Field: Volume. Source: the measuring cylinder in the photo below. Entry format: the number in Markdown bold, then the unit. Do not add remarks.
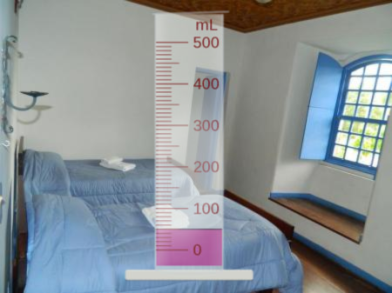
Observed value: **50** mL
